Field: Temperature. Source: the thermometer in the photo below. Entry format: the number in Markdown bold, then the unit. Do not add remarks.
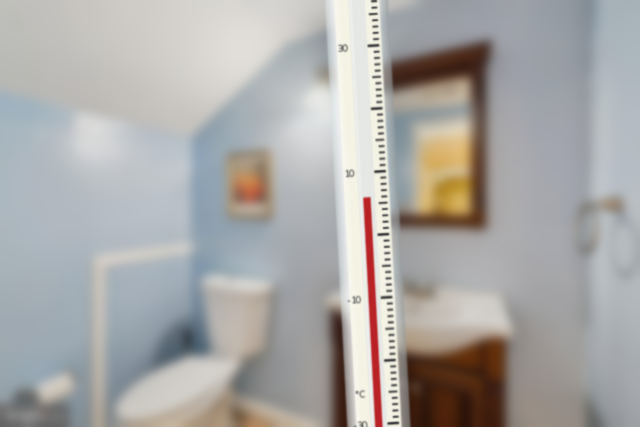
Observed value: **6** °C
